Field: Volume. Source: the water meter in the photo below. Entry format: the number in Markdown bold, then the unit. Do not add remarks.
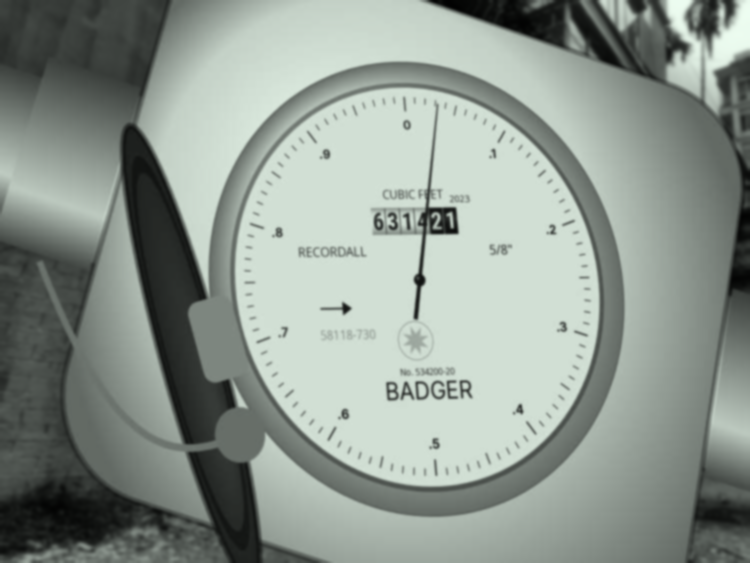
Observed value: **631421.03** ft³
